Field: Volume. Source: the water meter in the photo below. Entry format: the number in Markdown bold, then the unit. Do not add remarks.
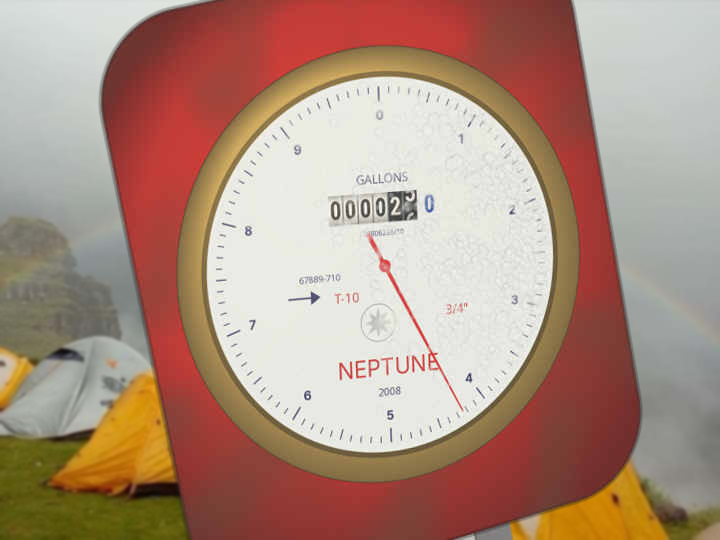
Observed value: **254.2** gal
